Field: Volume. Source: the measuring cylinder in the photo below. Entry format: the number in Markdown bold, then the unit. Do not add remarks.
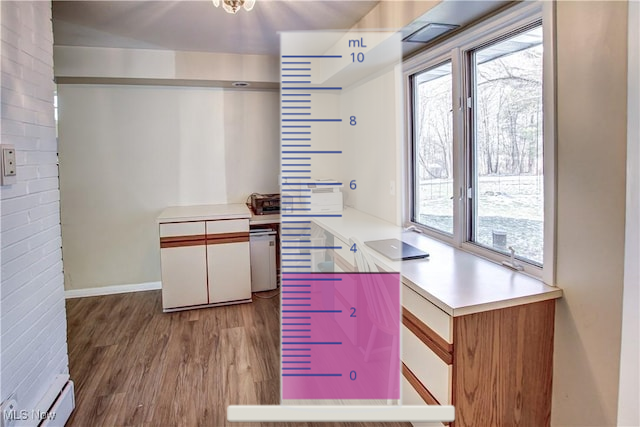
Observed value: **3.2** mL
